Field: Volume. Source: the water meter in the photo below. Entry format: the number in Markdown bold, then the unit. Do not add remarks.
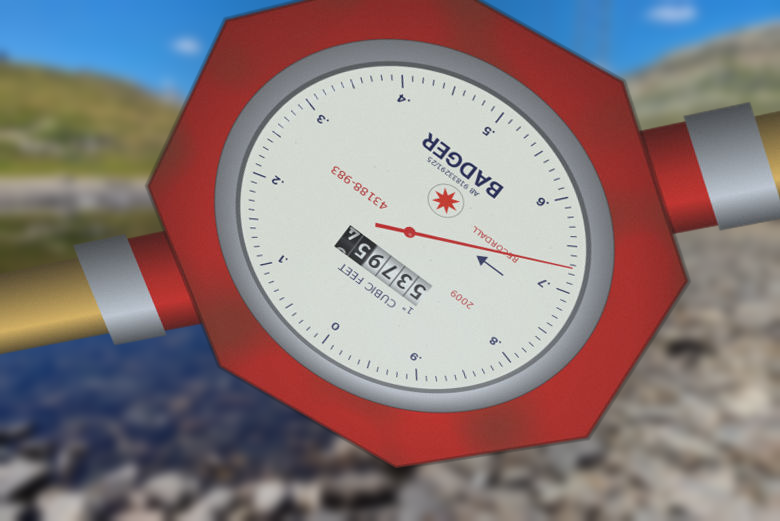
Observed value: **537953.67** ft³
